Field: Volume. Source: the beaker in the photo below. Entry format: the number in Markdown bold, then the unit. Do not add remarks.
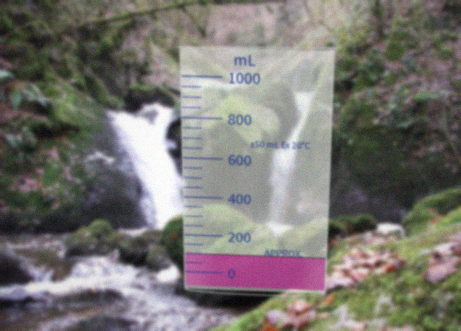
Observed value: **100** mL
